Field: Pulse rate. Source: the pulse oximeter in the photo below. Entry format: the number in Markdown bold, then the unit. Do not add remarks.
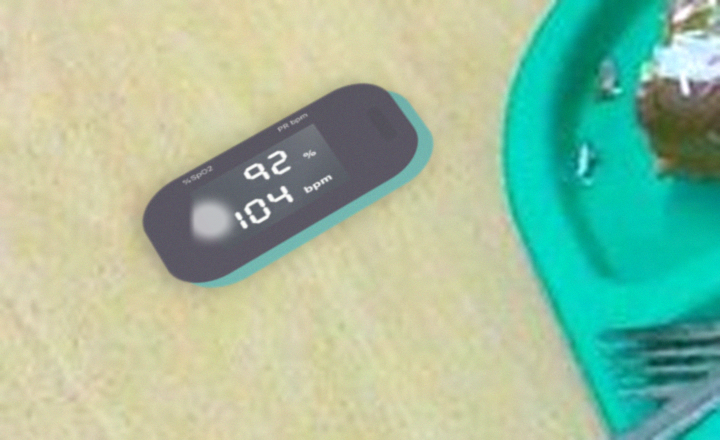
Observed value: **104** bpm
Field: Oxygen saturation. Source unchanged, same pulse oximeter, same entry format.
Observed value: **92** %
